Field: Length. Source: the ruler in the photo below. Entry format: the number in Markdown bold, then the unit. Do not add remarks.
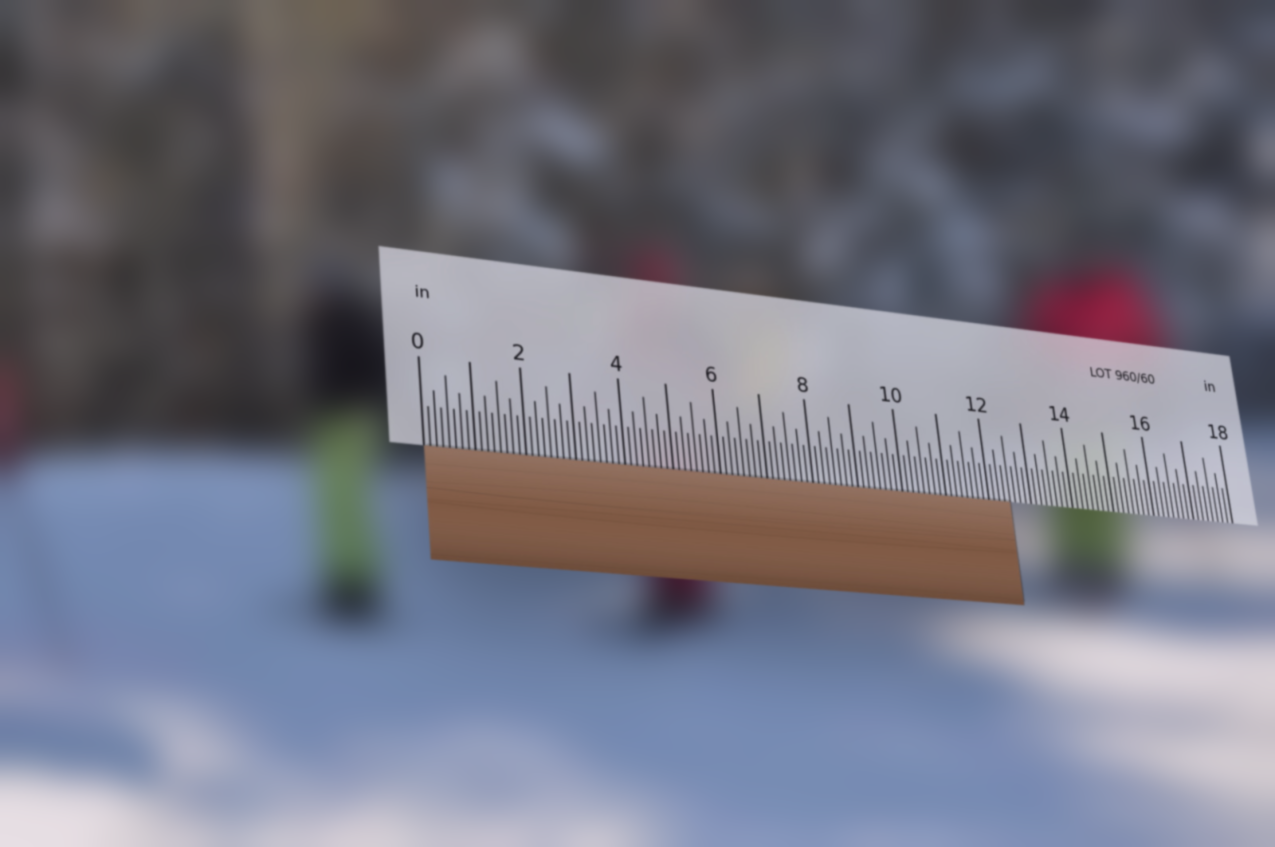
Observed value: **12.5** in
